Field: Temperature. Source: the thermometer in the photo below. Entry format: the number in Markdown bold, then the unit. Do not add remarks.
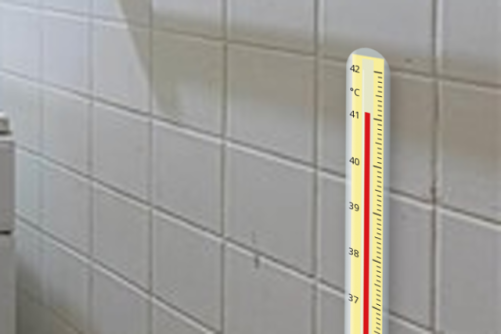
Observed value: **41.1** °C
